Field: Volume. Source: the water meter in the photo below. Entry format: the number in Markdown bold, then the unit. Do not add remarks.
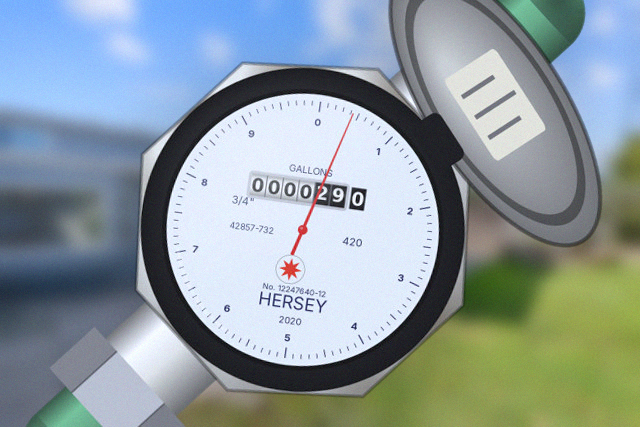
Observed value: **290.4** gal
